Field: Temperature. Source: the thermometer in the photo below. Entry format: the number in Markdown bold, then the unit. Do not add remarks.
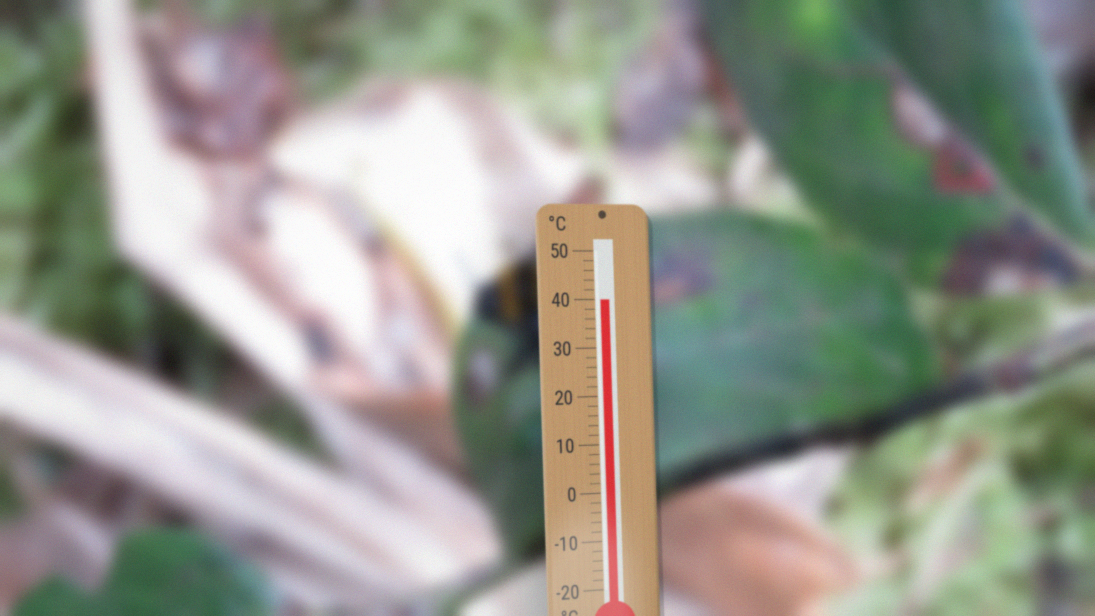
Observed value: **40** °C
